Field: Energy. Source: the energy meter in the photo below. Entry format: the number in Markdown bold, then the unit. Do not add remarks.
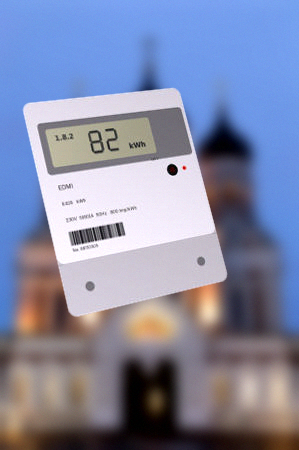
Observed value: **82** kWh
